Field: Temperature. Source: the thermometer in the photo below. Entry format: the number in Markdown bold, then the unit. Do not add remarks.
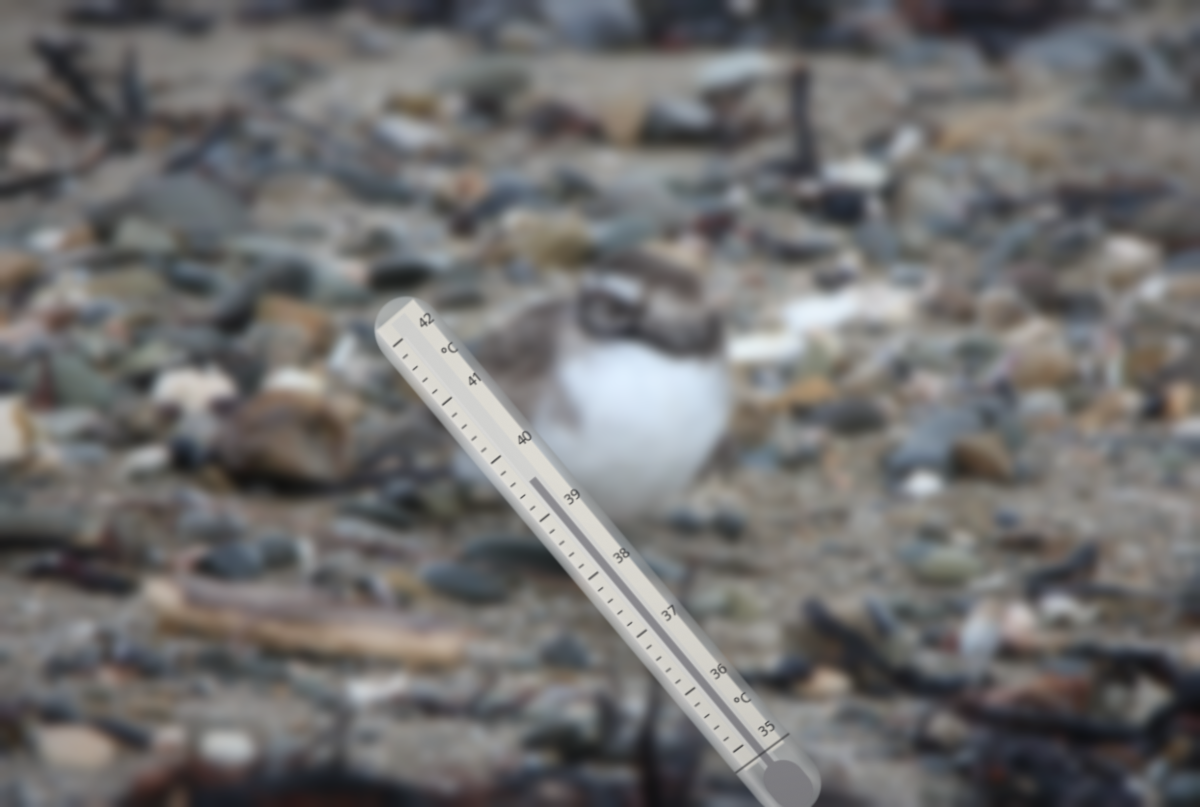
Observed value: **39.5** °C
